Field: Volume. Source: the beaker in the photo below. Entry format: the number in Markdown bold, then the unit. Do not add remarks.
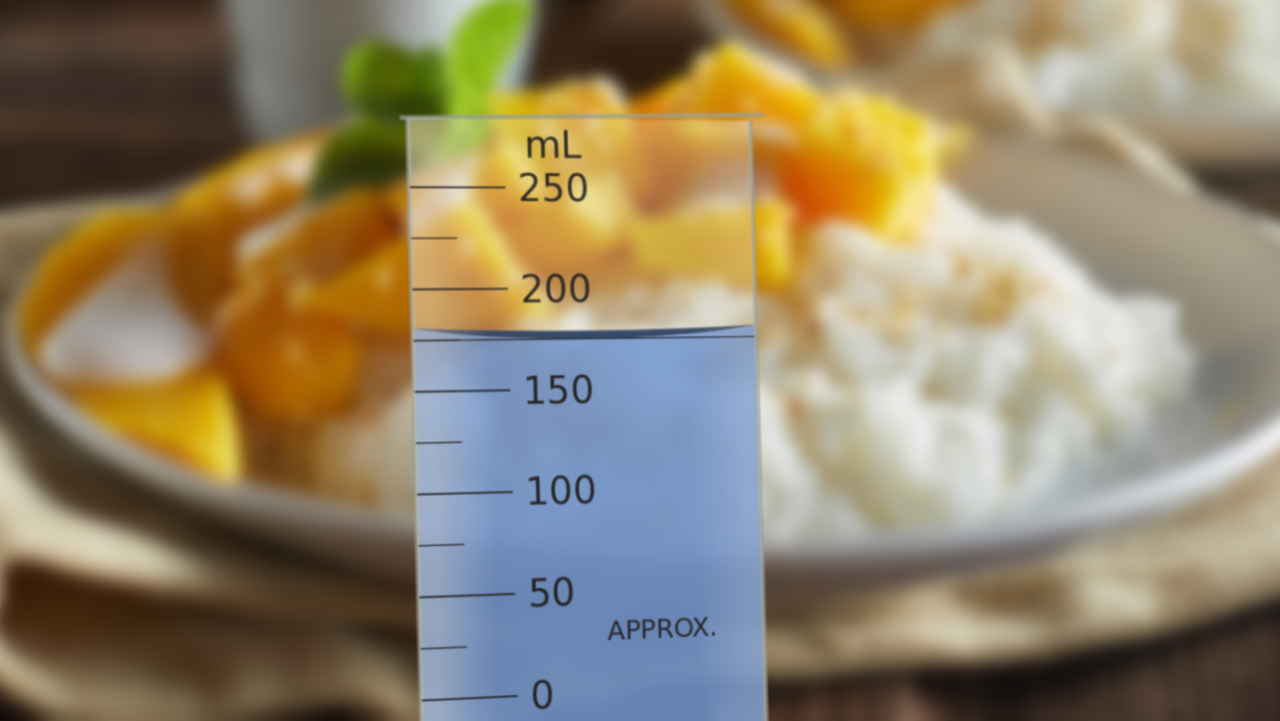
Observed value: **175** mL
